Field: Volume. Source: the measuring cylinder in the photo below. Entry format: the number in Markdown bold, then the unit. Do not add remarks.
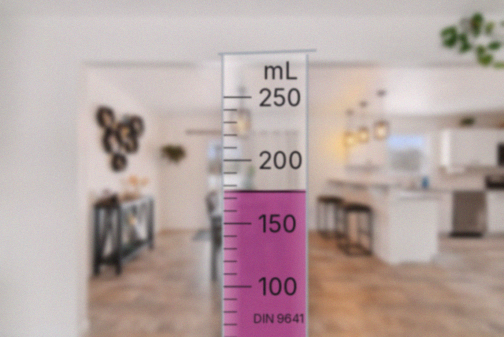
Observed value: **175** mL
